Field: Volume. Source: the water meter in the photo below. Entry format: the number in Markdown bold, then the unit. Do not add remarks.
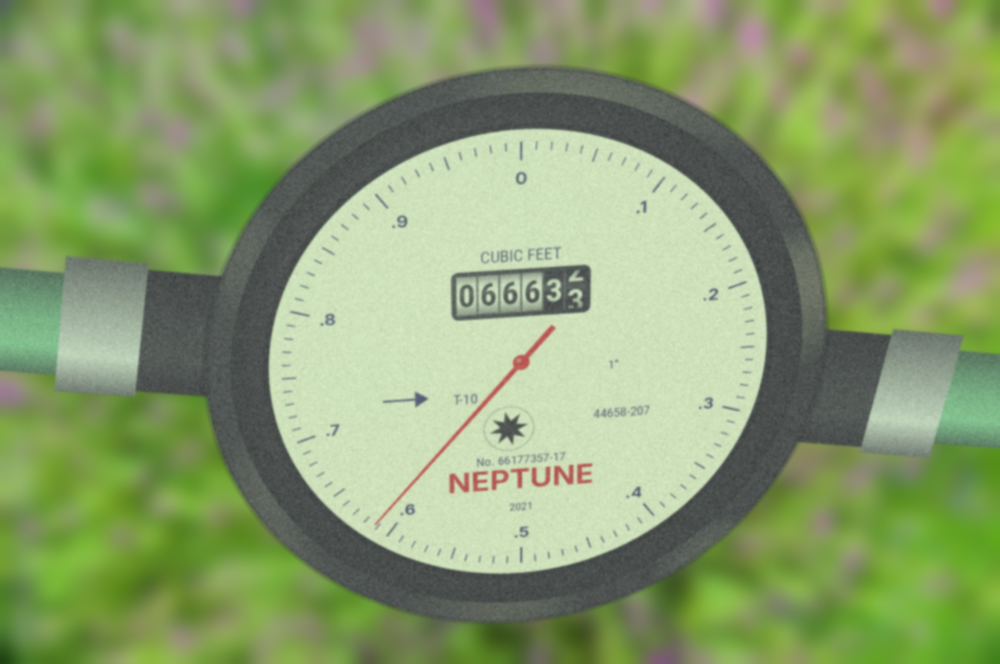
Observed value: **66632.61** ft³
